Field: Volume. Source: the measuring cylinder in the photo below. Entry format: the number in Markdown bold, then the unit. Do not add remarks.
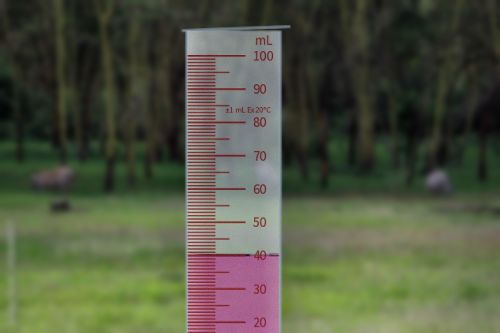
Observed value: **40** mL
